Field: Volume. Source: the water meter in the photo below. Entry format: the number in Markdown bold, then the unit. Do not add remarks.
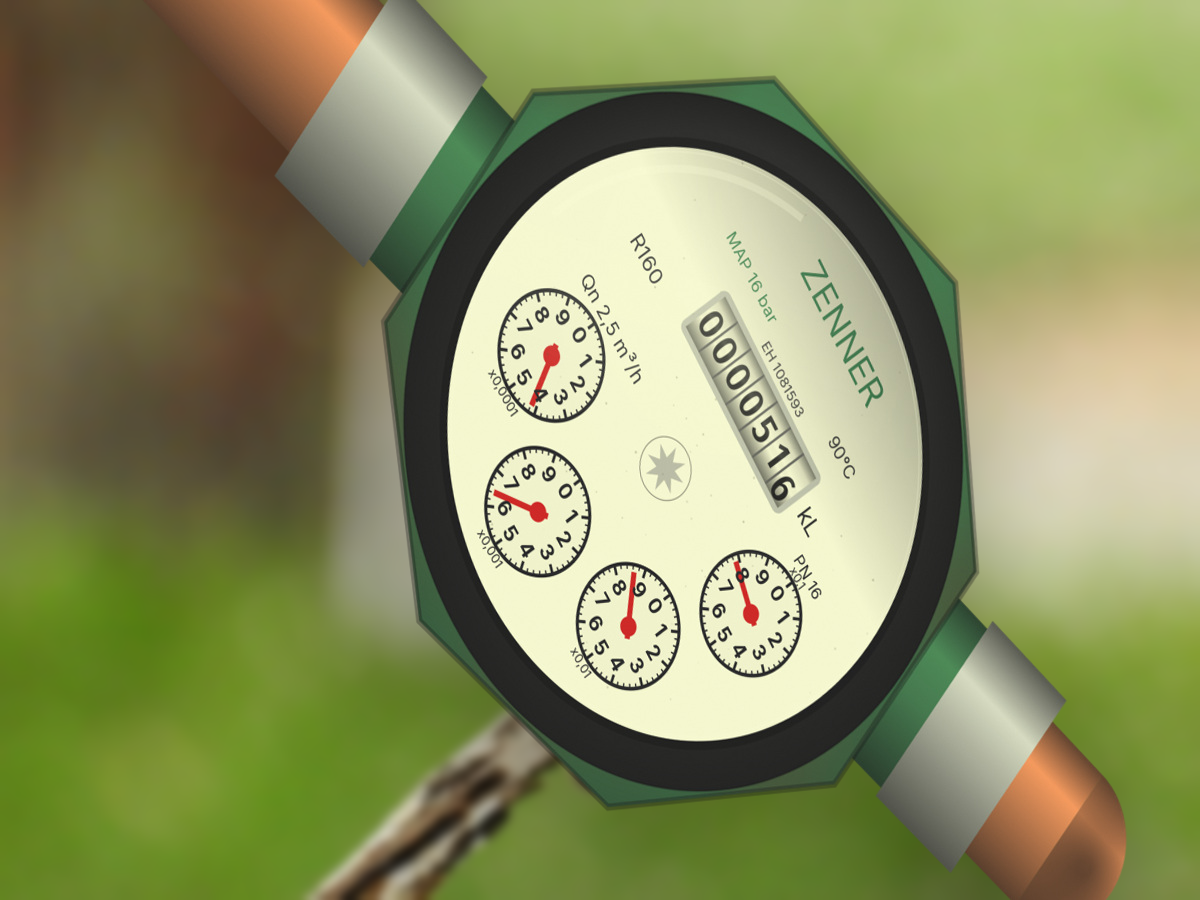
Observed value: **515.7864** kL
